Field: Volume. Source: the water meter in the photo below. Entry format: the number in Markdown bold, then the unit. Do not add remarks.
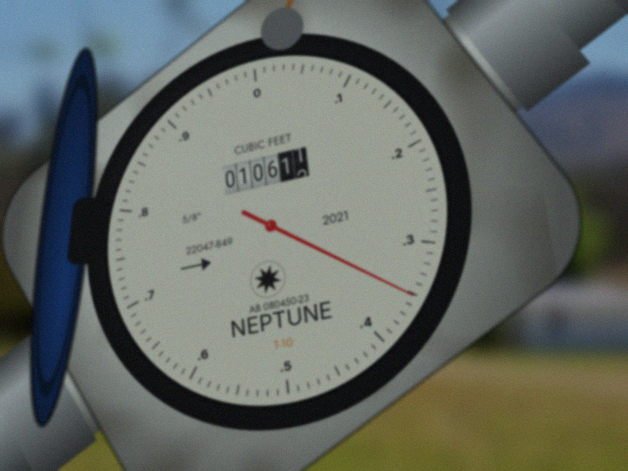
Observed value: **10611.35** ft³
